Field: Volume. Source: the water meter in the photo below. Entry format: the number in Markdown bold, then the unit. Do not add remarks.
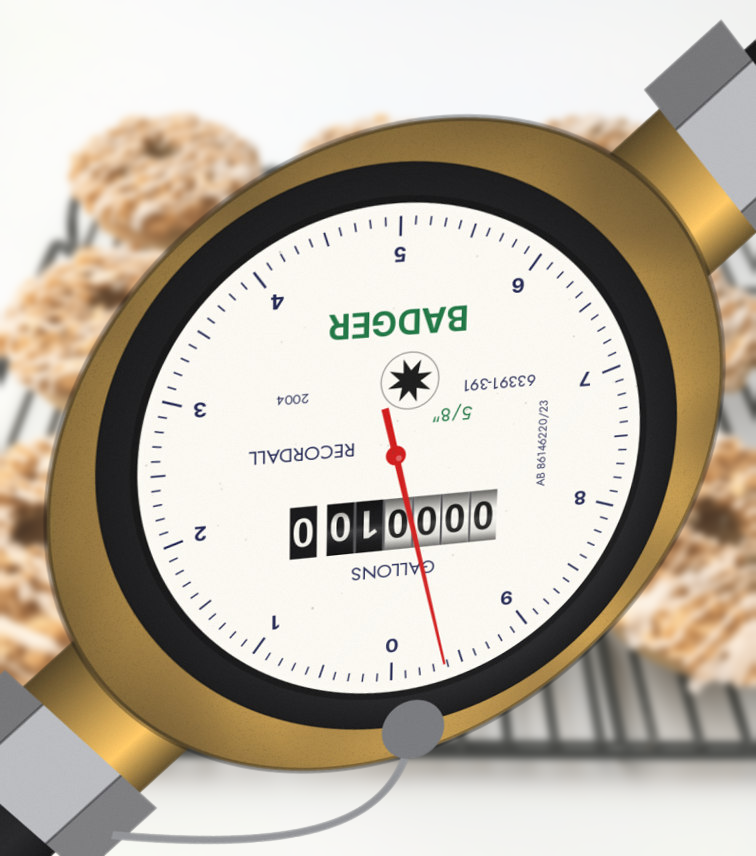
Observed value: **99.6** gal
